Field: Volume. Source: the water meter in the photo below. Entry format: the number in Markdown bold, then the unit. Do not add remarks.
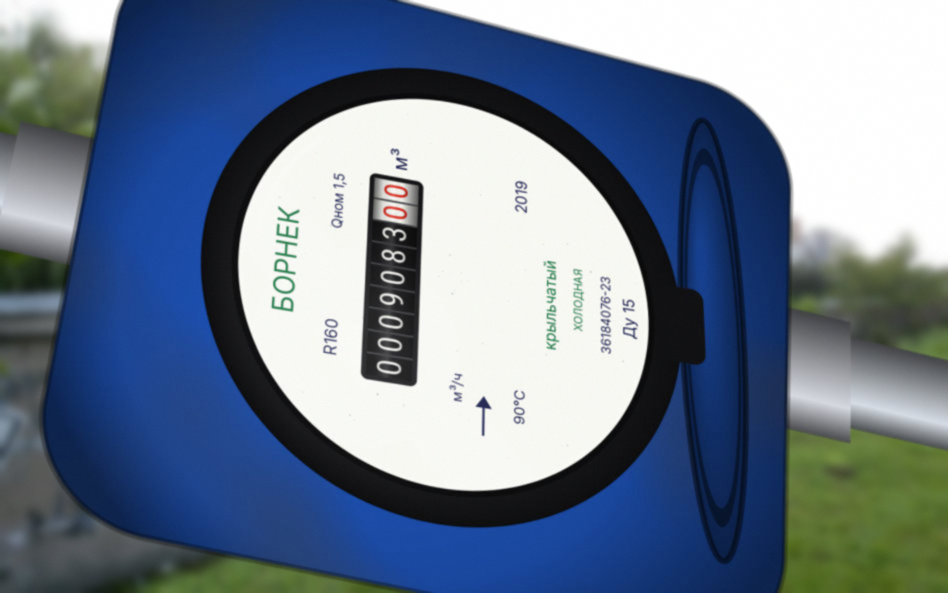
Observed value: **9083.00** m³
